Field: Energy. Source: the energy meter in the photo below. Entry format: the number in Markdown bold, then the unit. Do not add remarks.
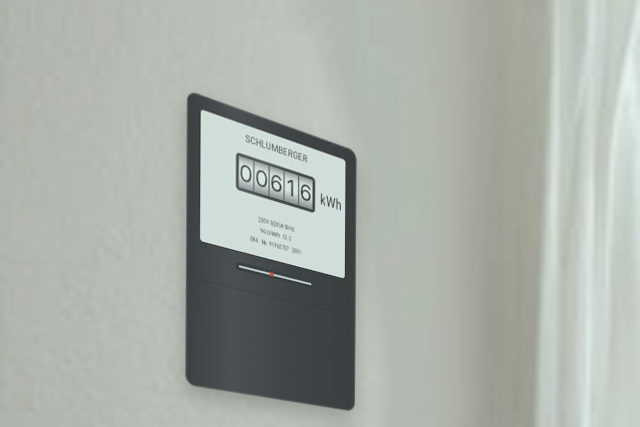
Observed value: **616** kWh
